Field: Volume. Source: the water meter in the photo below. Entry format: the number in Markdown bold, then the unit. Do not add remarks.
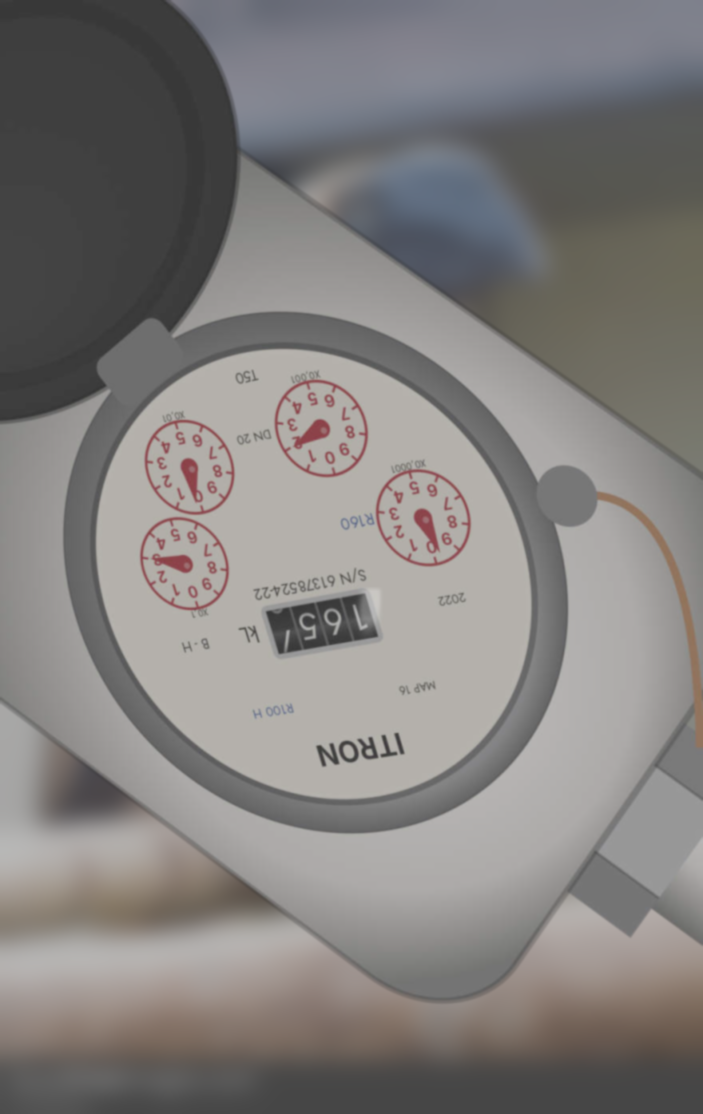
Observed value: **1657.3019** kL
